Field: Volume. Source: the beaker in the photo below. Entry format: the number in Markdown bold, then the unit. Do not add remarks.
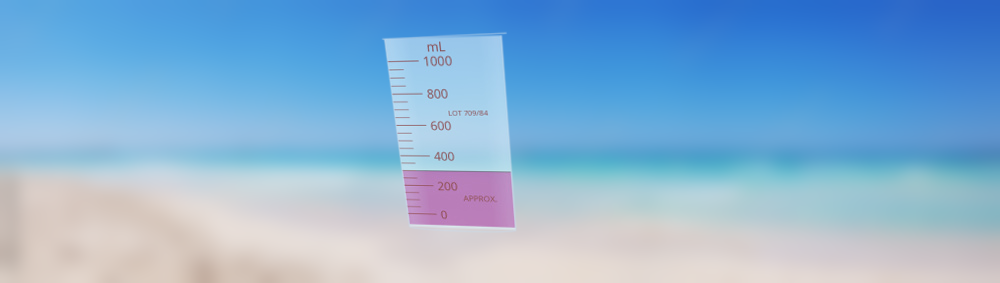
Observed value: **300** mL
